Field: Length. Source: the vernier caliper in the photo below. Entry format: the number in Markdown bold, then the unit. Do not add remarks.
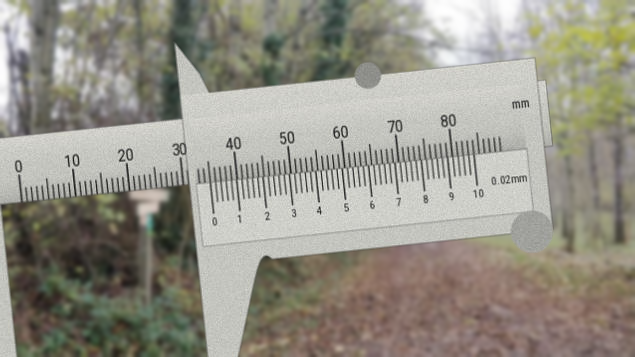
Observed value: **35.0** mm
